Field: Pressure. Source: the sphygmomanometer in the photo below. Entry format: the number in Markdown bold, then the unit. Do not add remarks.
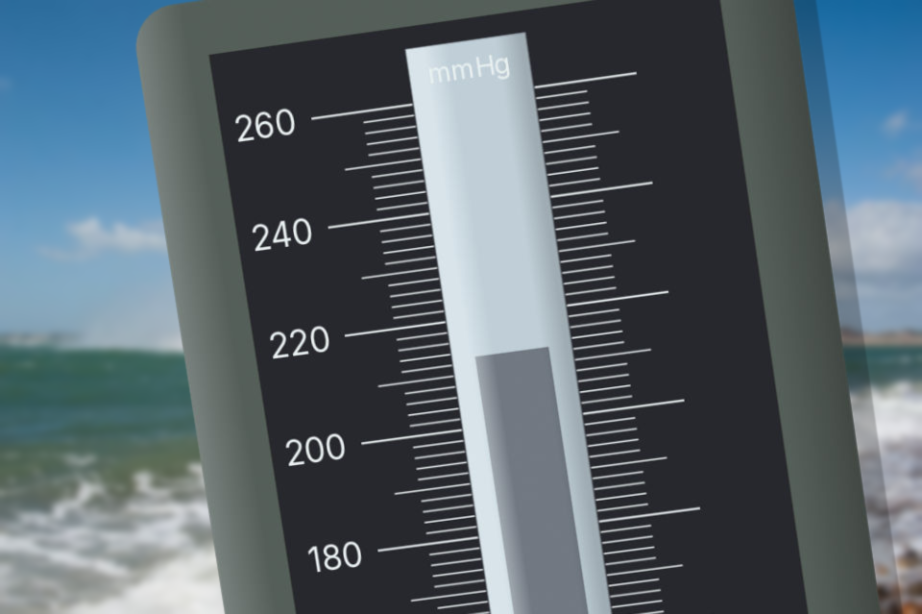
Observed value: **213** mmHg
